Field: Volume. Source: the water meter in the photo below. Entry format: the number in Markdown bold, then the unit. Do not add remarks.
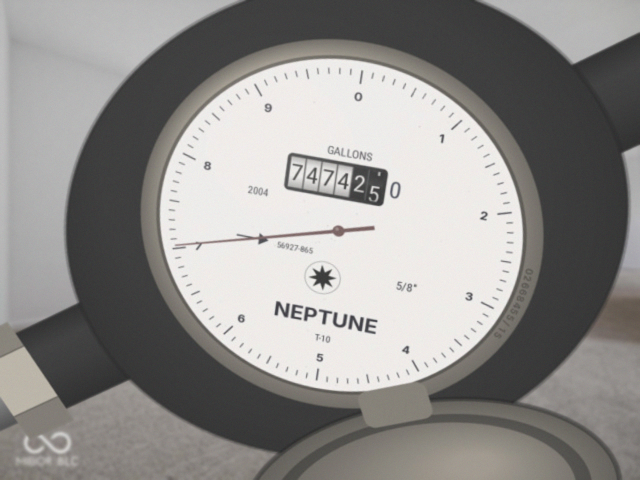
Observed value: **7474247.0** gal
